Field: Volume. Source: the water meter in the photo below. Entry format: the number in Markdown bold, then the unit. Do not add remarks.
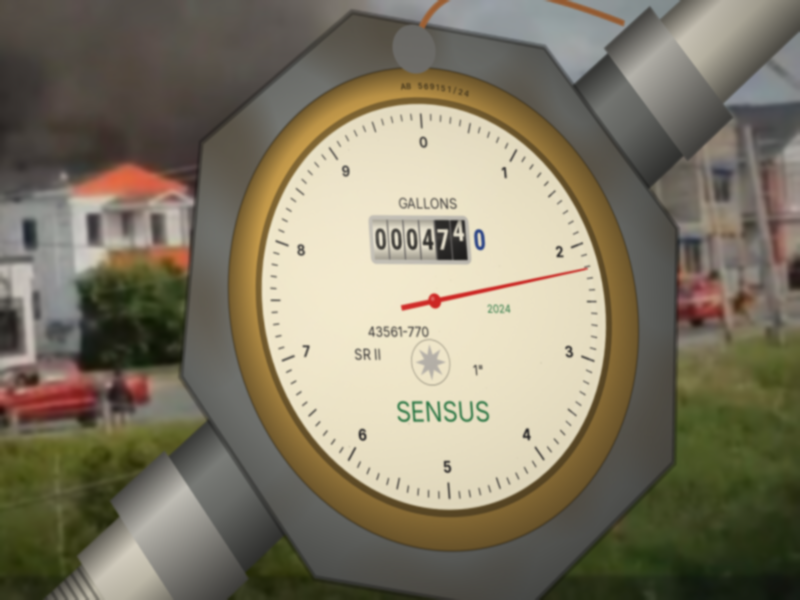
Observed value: **4742.2** gal
